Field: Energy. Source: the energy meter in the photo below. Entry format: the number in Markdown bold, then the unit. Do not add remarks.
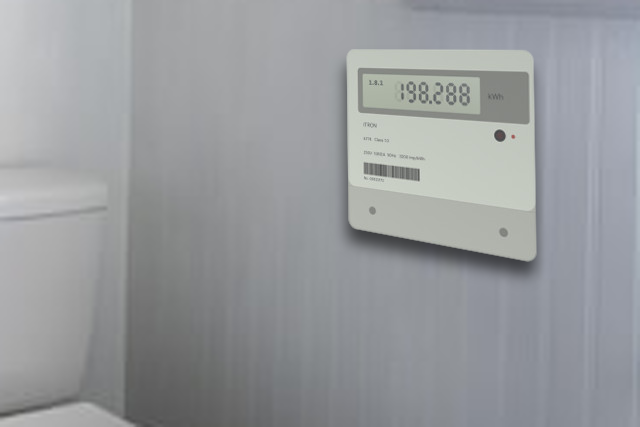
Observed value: **198.288** kWh
